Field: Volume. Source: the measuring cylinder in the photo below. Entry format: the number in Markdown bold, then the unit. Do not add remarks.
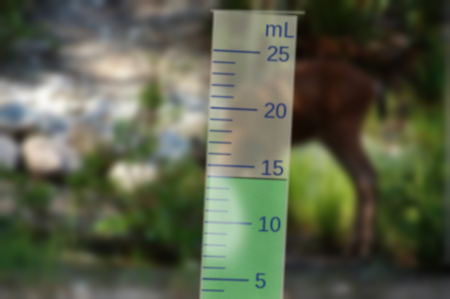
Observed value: **14** mL
